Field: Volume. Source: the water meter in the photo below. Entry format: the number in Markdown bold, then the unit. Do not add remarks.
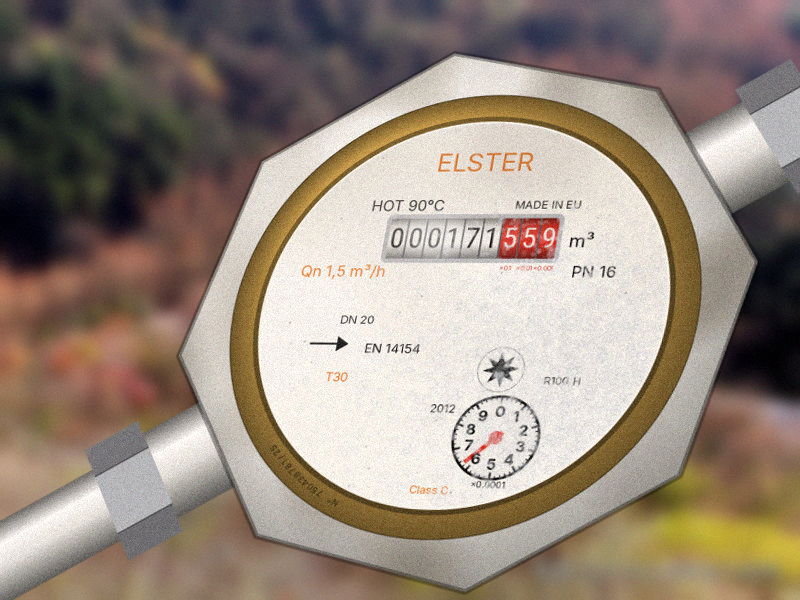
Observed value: **171.5596** m³
